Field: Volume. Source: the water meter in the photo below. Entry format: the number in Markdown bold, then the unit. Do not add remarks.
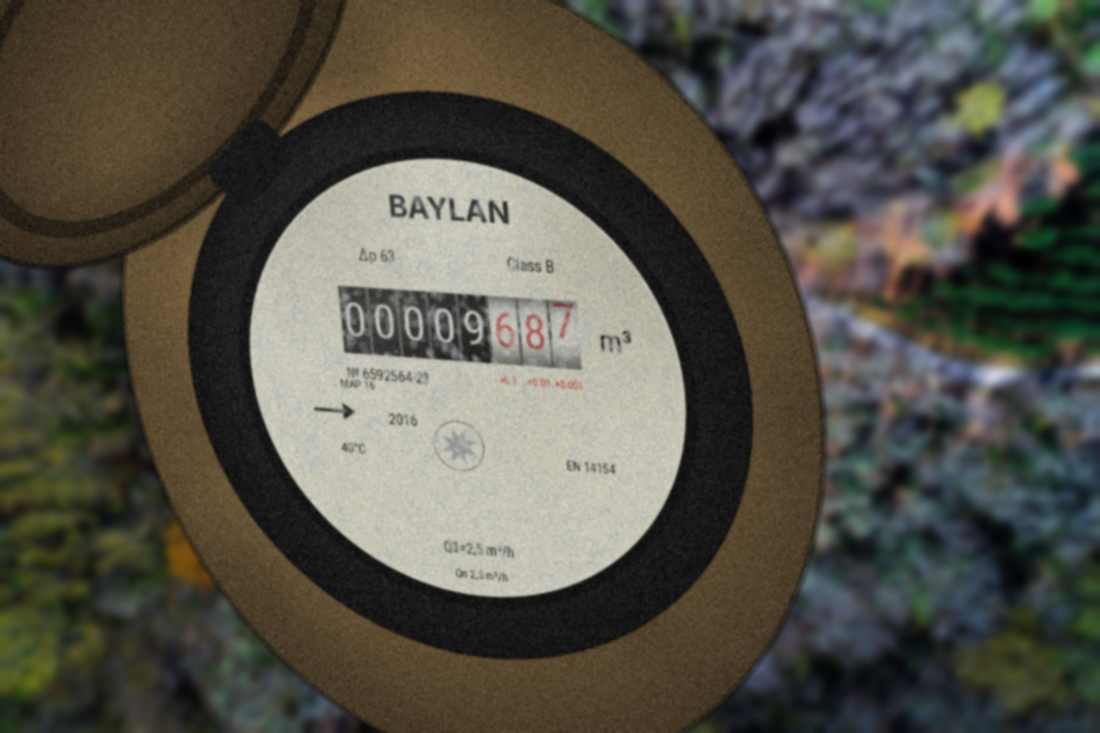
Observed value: **9.687** m³
